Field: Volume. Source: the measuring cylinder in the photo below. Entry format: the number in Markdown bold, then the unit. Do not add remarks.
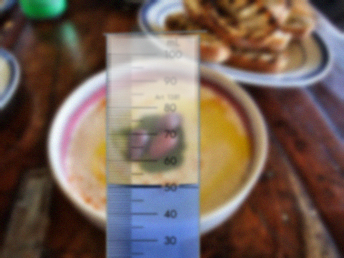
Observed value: **50** mL
